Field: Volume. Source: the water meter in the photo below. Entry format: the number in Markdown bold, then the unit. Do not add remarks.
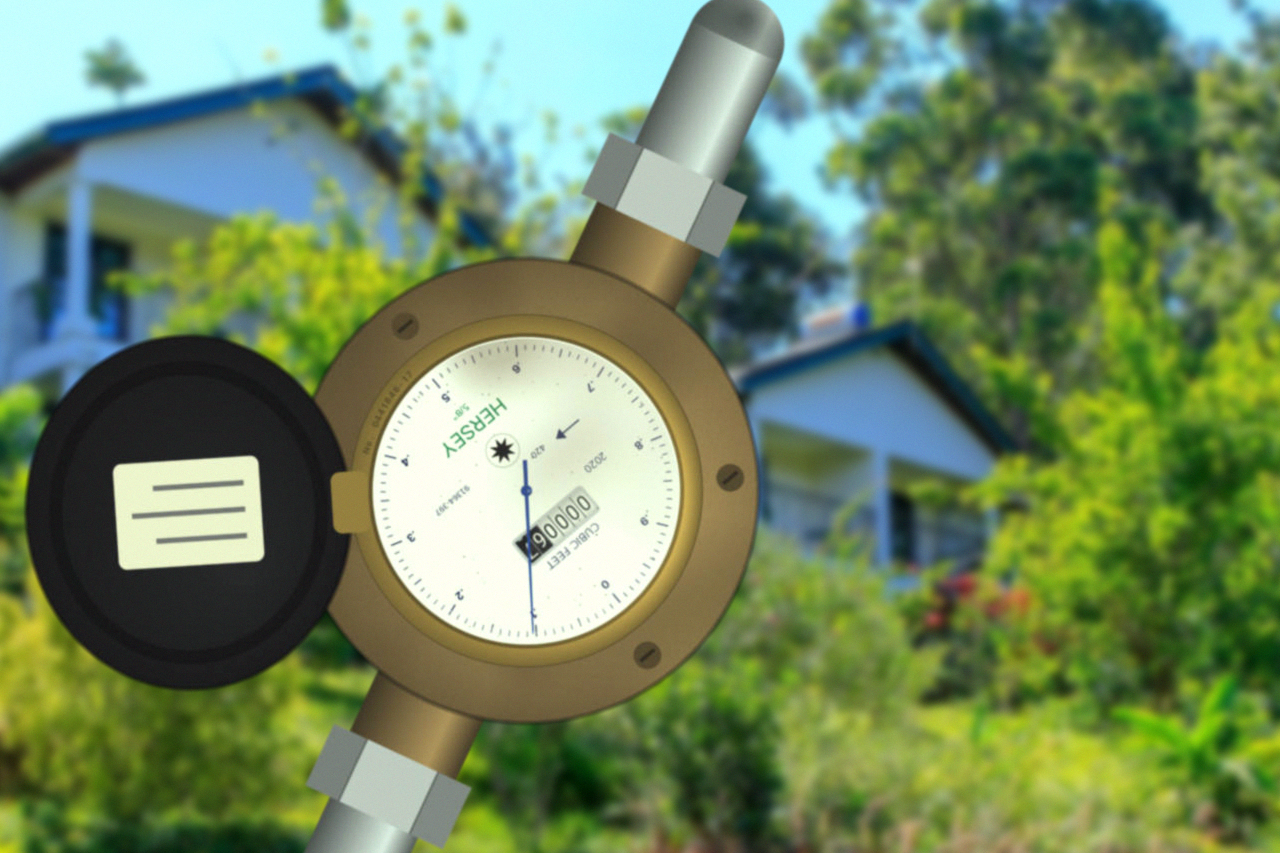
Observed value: **67.10** ft³
